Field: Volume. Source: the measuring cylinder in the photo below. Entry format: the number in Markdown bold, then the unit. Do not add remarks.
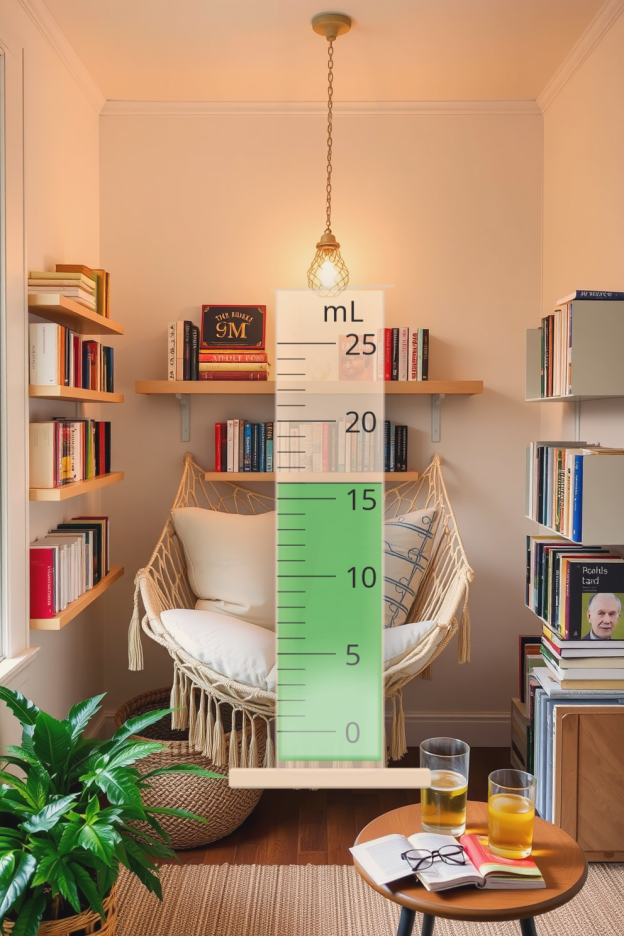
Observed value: **16** mL
